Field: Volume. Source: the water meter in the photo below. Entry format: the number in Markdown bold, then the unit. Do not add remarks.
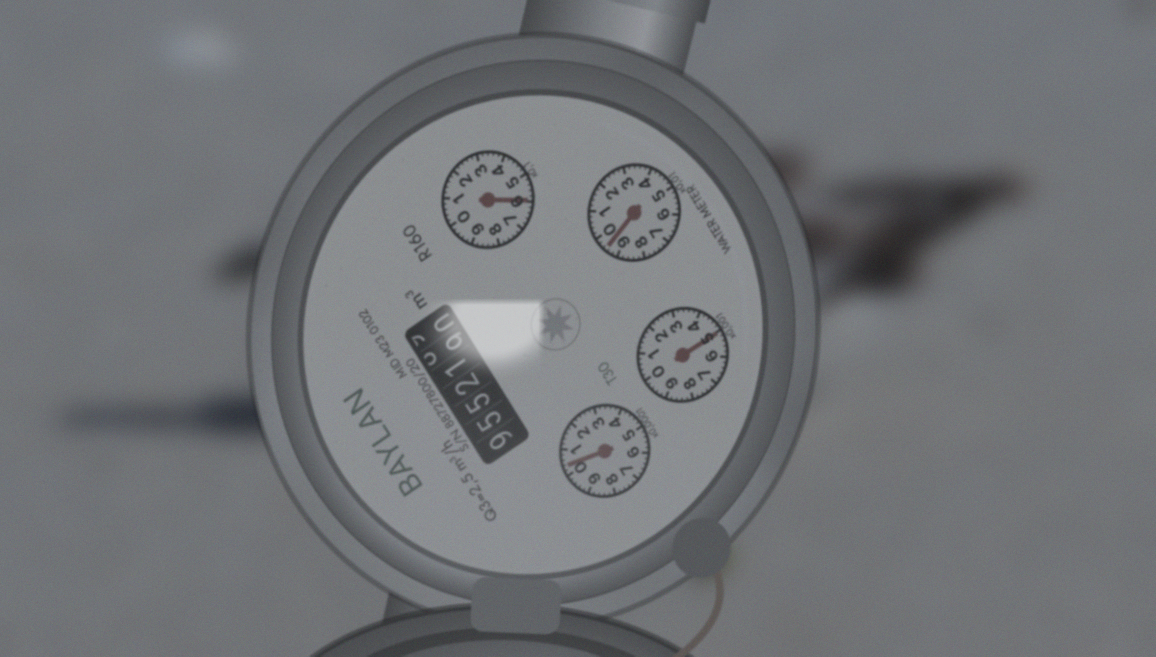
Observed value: **9552189.5950** m³
